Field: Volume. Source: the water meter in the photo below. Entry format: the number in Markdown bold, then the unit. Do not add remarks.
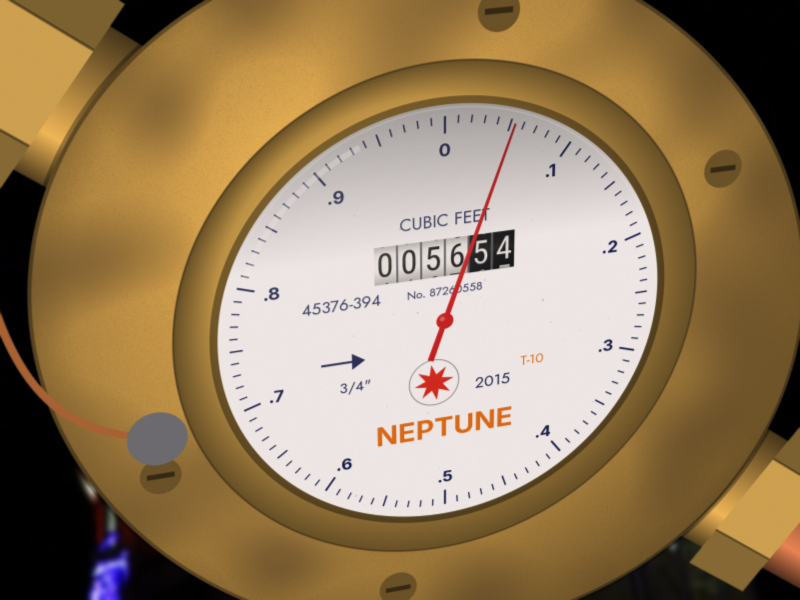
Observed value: **5654.05** ft³
